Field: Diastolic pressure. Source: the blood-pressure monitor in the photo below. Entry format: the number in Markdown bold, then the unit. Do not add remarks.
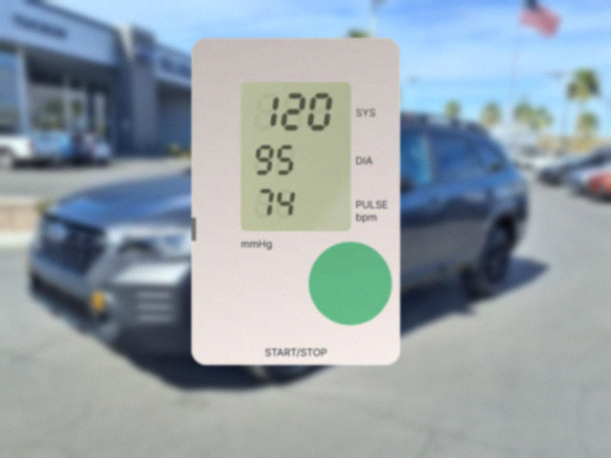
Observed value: **95** mmHg
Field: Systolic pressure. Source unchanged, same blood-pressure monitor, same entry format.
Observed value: **120** mmHg
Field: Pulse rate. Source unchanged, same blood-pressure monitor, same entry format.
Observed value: **74** bpm
